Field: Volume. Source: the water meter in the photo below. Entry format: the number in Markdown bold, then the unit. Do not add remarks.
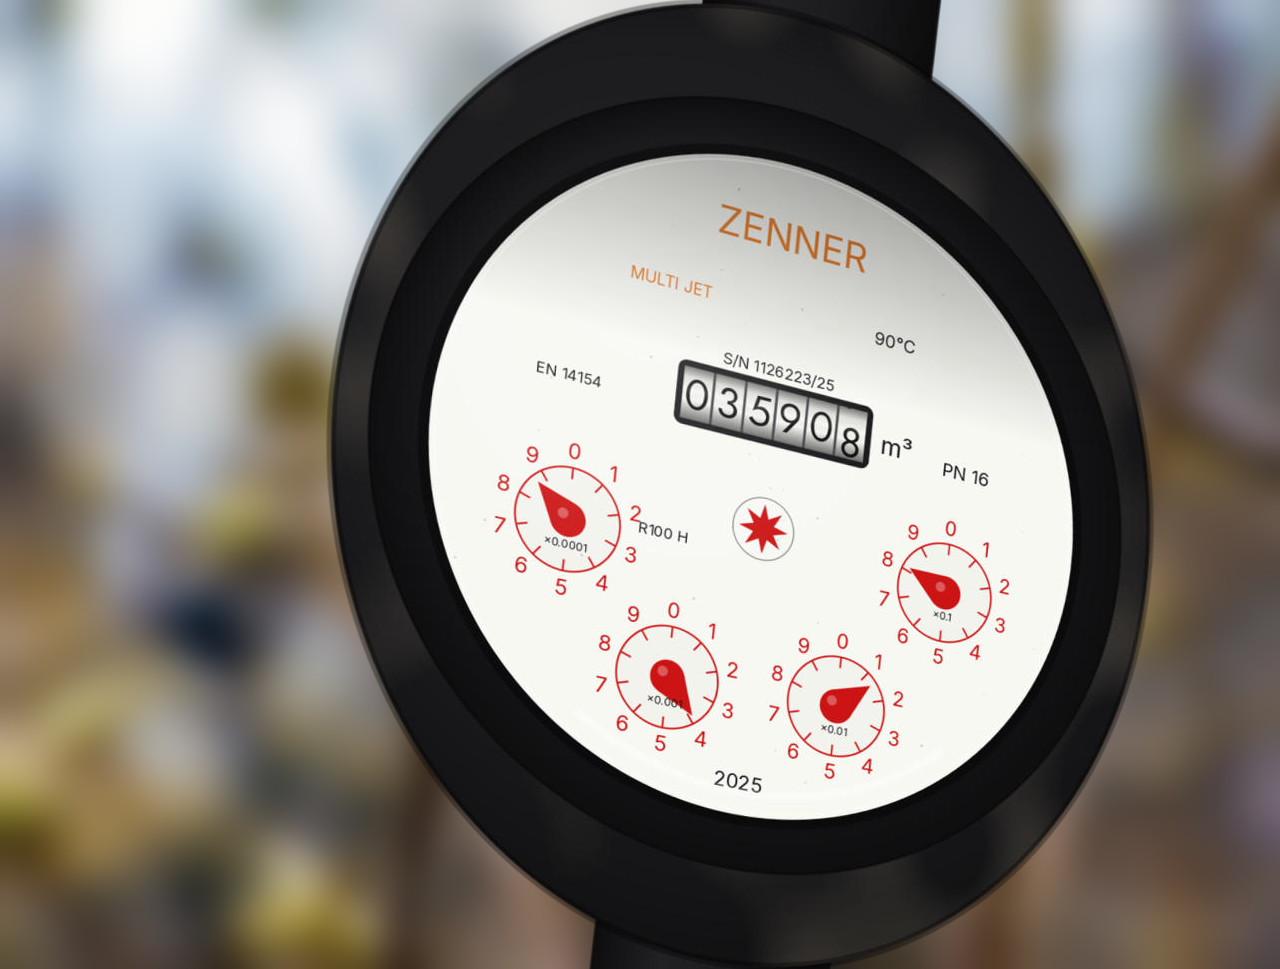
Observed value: **35907.8138** m³
